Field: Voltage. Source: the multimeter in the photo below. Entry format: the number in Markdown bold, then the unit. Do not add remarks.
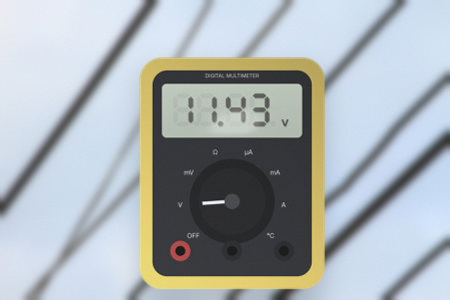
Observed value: **11.43** V
